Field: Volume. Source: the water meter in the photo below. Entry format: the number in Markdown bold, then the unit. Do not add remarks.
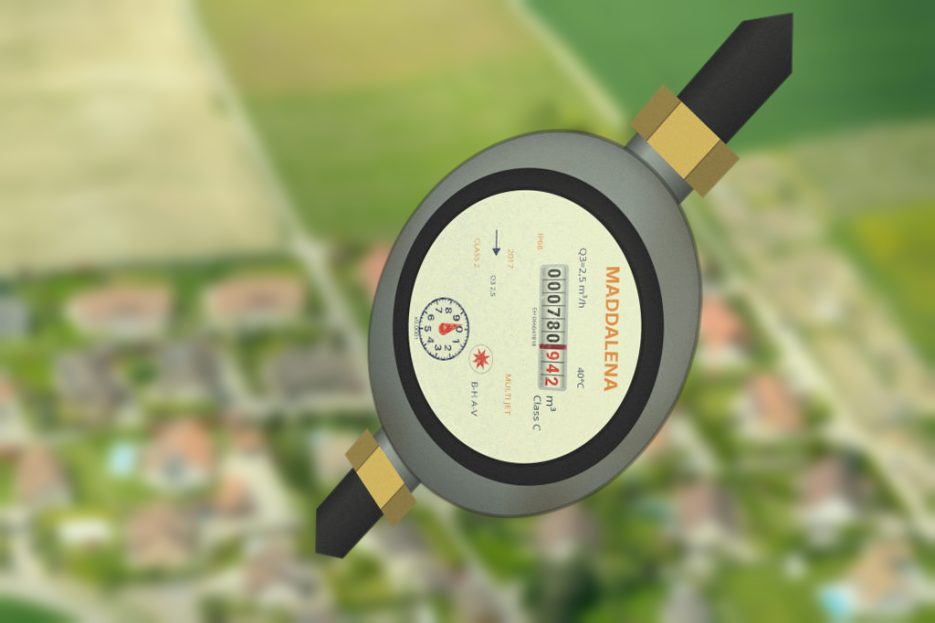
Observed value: **780.9419** m³
